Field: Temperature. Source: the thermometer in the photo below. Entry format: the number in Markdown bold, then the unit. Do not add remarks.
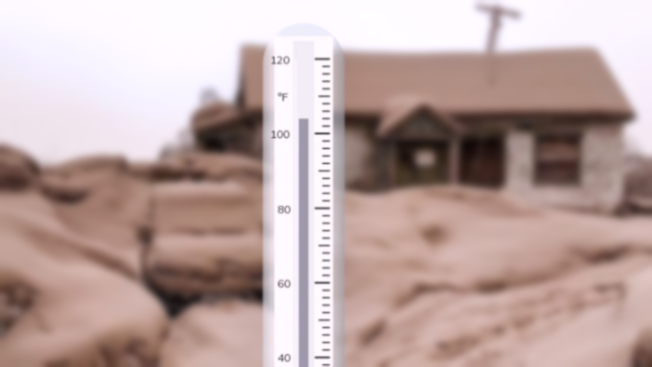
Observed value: **104** °F
